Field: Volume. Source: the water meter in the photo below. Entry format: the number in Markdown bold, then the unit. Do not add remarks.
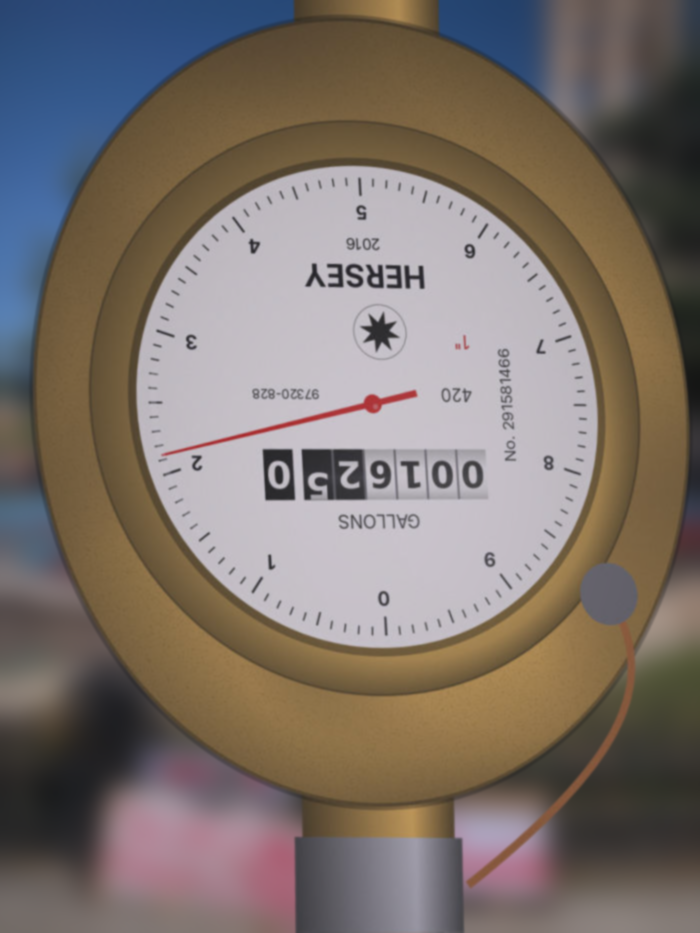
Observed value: **16252.1** gal
